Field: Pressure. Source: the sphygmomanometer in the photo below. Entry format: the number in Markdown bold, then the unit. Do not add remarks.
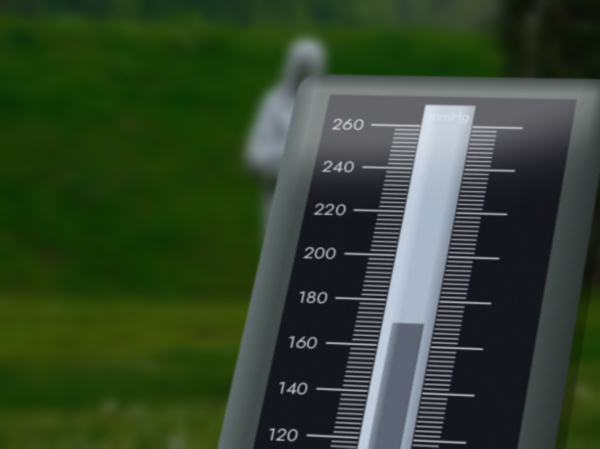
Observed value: **170** mmHg
